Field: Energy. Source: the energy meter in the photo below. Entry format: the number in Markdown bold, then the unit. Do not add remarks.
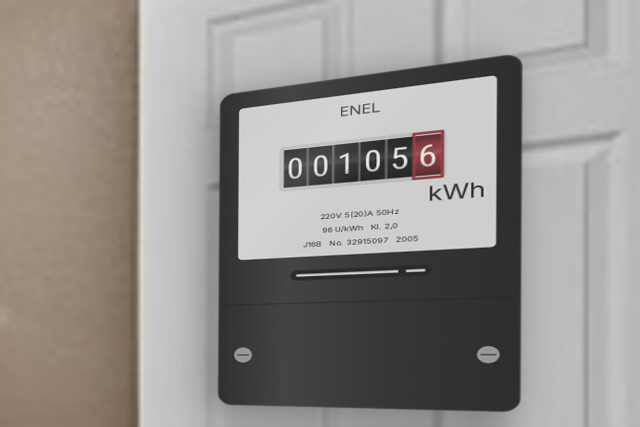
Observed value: **105.6** kWh
